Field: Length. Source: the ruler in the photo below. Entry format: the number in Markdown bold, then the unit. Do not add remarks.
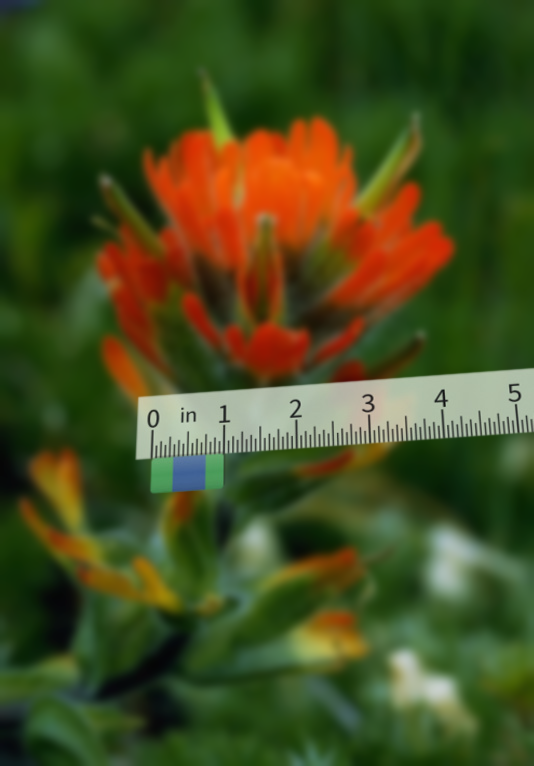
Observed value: **1** in
